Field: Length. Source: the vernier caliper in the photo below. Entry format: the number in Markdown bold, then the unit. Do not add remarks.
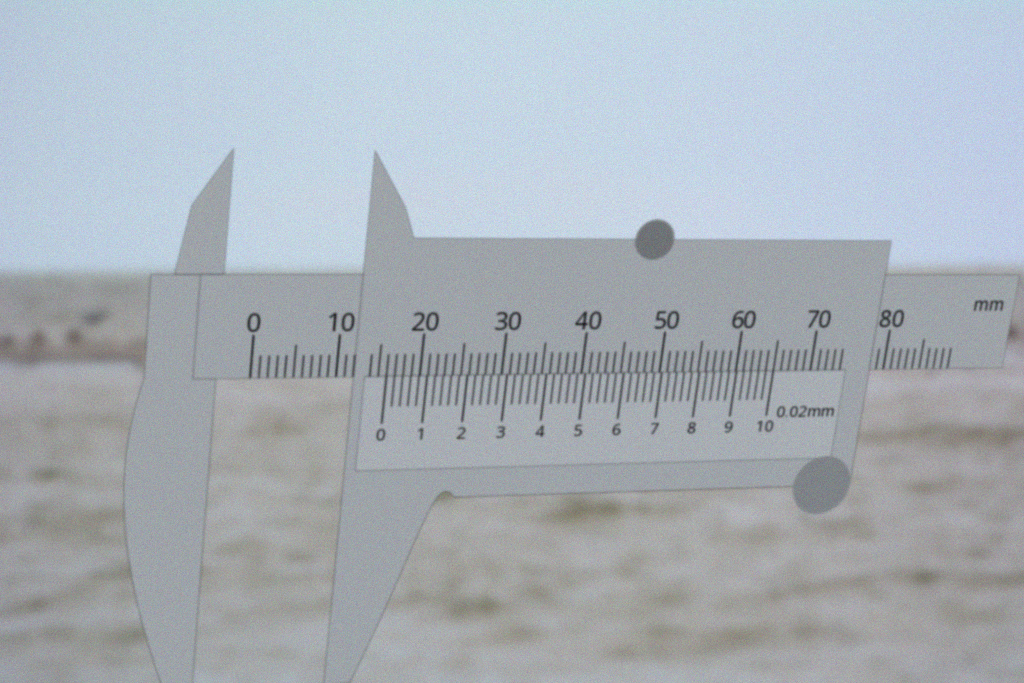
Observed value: **16.0** mm
